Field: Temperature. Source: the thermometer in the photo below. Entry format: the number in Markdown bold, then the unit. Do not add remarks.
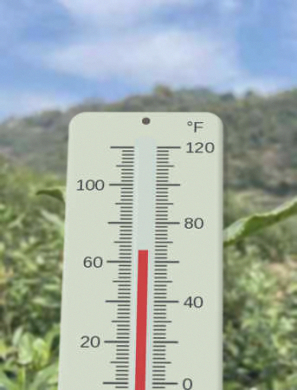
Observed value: **66** °F
